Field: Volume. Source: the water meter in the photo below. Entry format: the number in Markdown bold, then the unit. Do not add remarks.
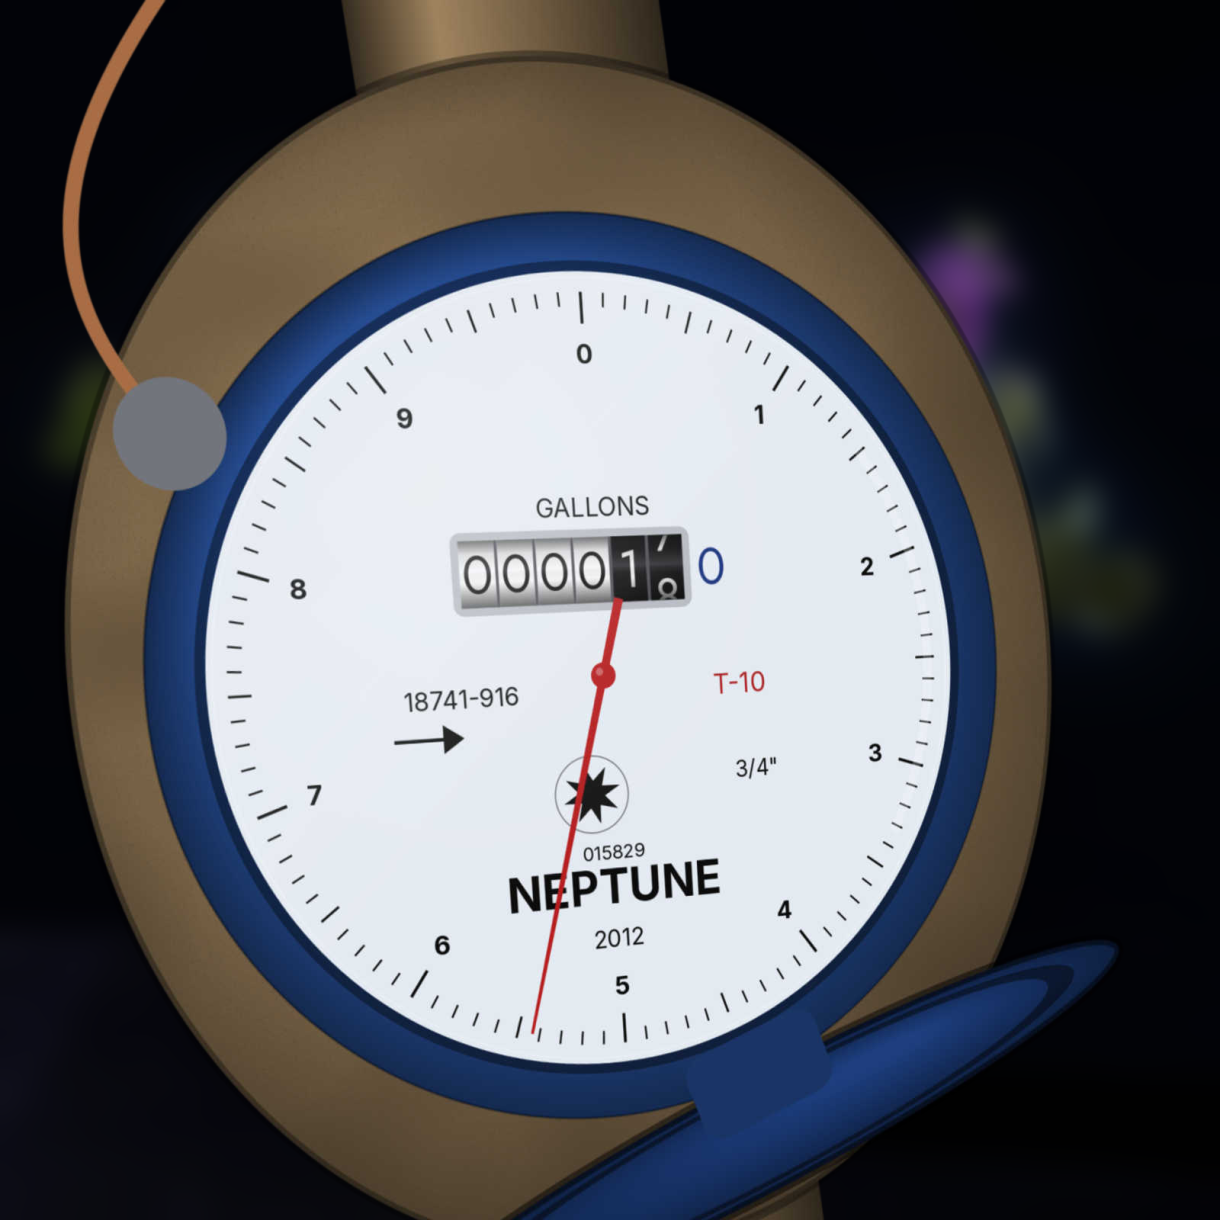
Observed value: **175.4** gal
